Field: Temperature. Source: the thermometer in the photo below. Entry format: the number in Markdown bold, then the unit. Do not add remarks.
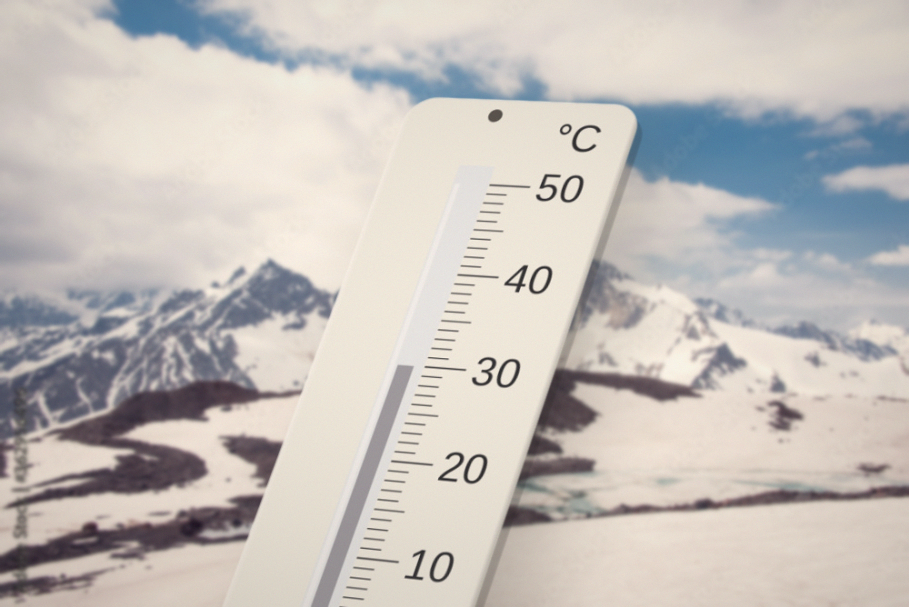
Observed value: **30** °C
